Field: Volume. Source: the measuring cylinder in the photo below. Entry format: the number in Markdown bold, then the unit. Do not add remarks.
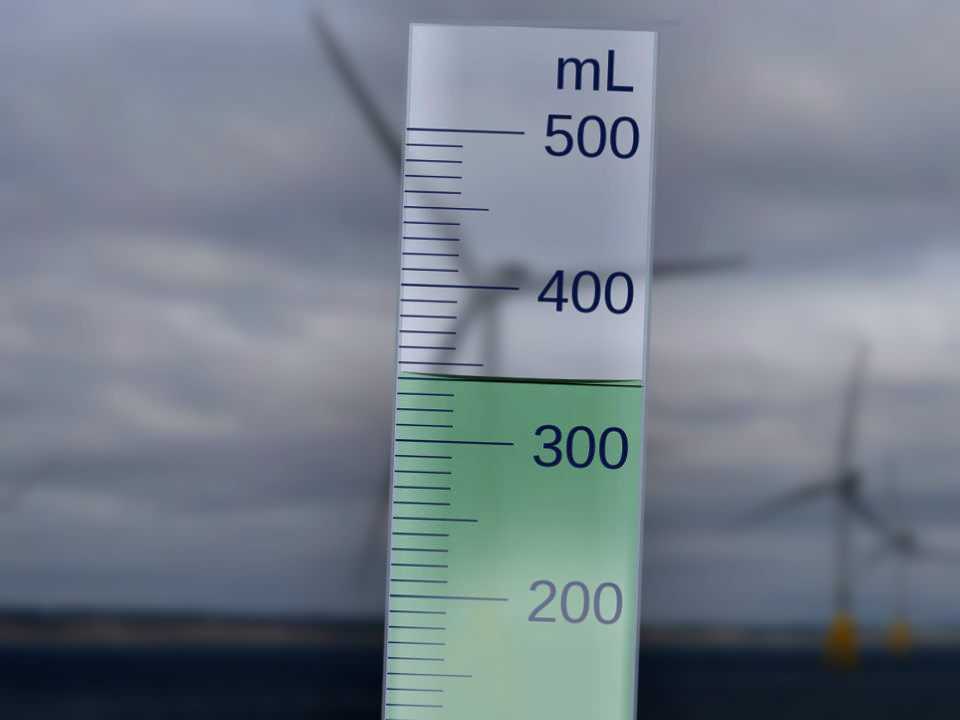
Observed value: **340** mL
